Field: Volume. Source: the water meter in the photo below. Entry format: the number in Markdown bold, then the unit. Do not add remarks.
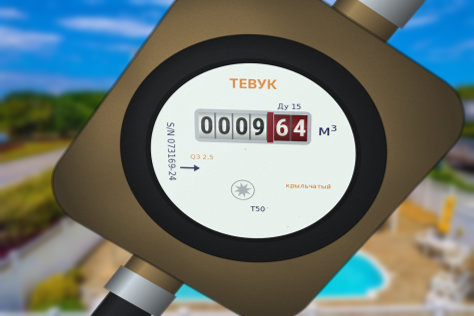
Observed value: **9.64** m³
